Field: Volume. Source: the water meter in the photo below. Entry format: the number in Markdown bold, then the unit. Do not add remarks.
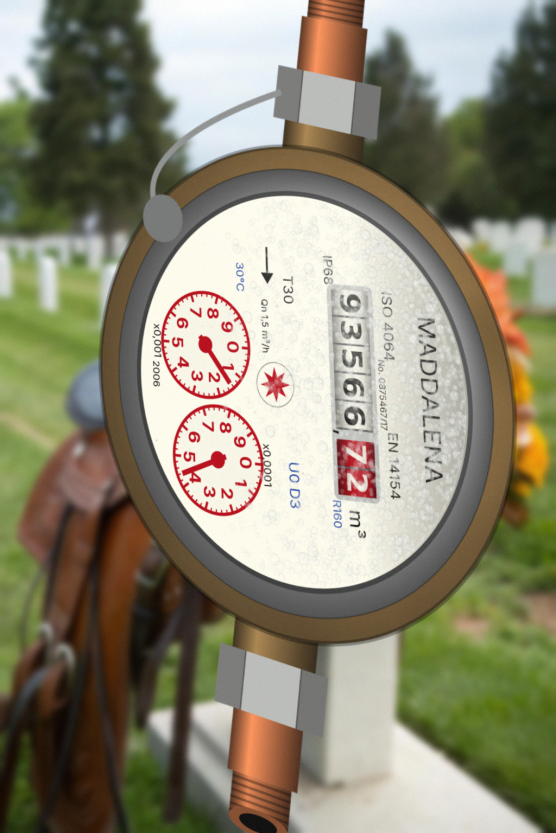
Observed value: **93566.7214** m³
